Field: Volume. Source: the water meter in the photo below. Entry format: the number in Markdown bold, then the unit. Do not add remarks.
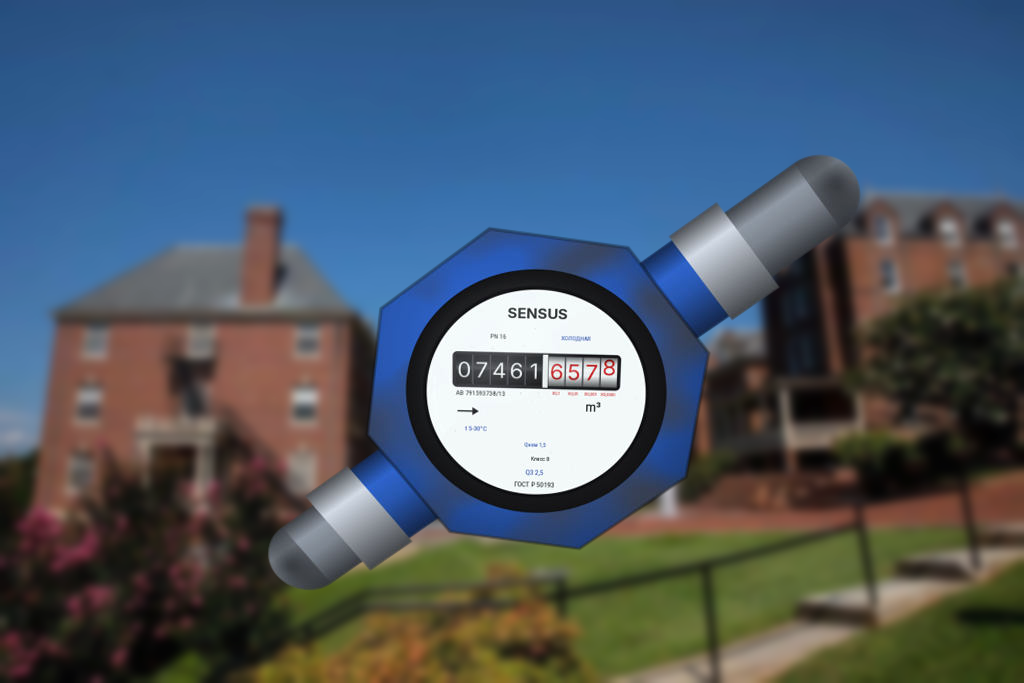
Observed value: **7461.6578** m³
